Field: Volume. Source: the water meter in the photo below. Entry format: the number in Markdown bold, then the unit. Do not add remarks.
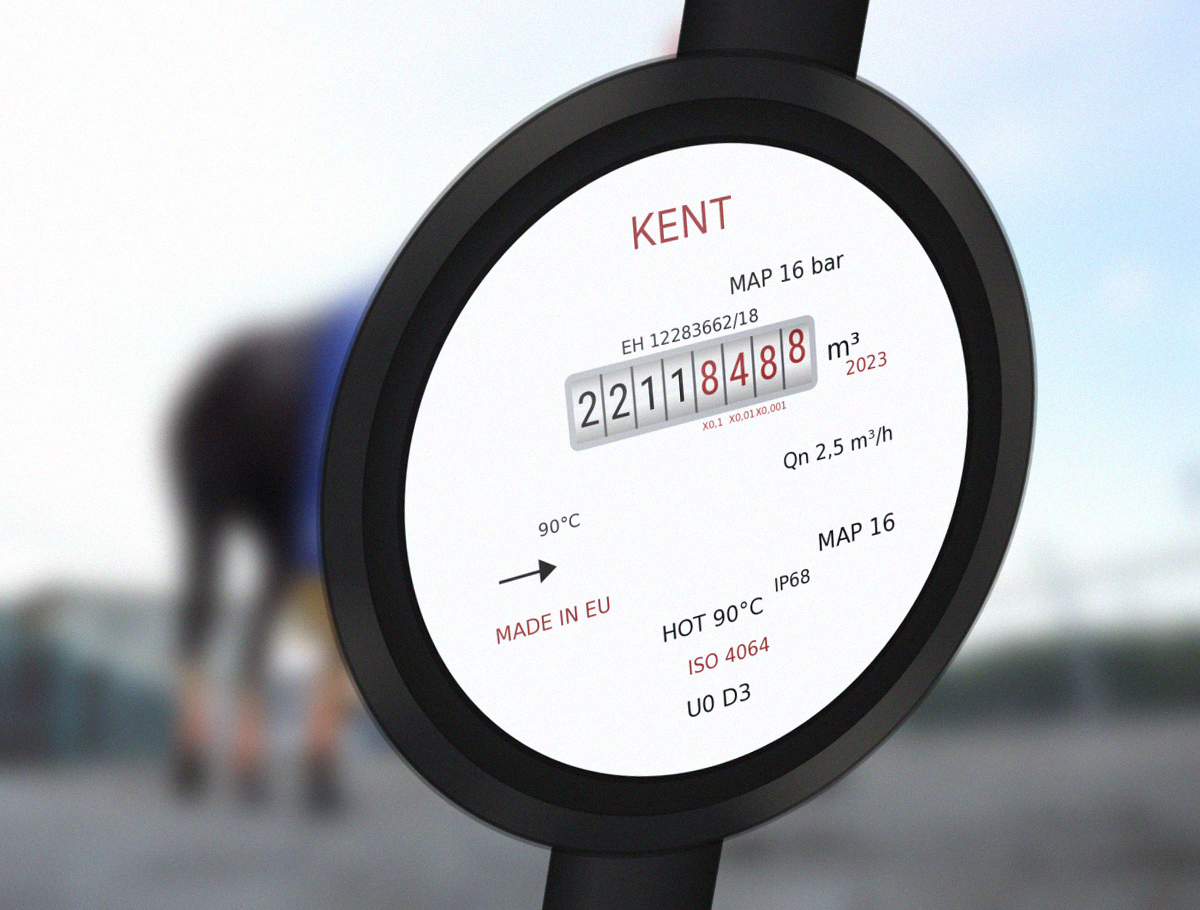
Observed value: **2211.8488** m³
